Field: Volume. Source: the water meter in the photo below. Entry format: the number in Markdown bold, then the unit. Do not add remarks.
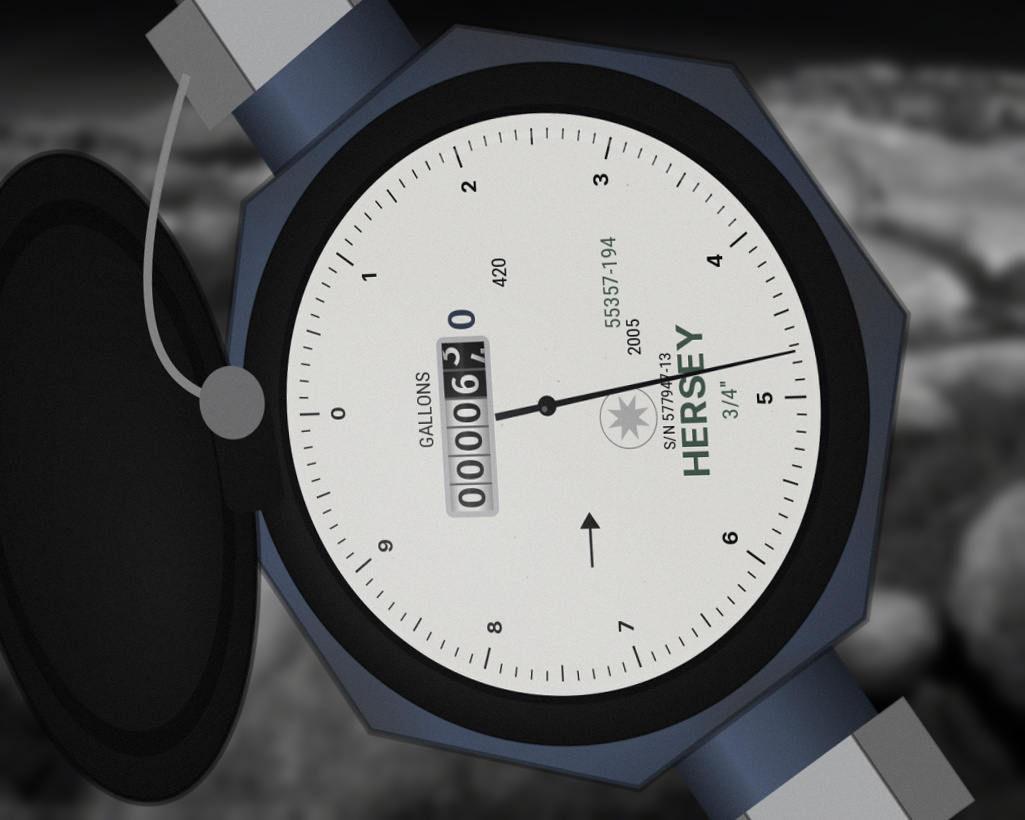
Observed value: **634.7** gal
